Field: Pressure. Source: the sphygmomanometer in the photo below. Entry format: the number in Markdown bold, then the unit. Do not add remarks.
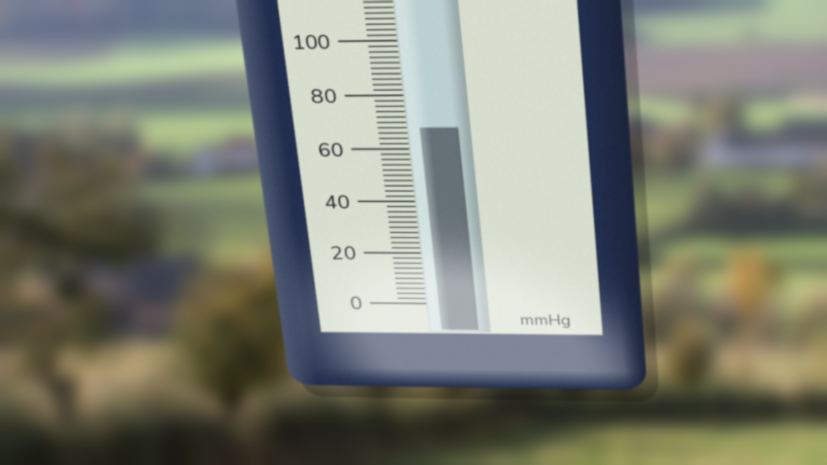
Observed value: **68** mmHg
